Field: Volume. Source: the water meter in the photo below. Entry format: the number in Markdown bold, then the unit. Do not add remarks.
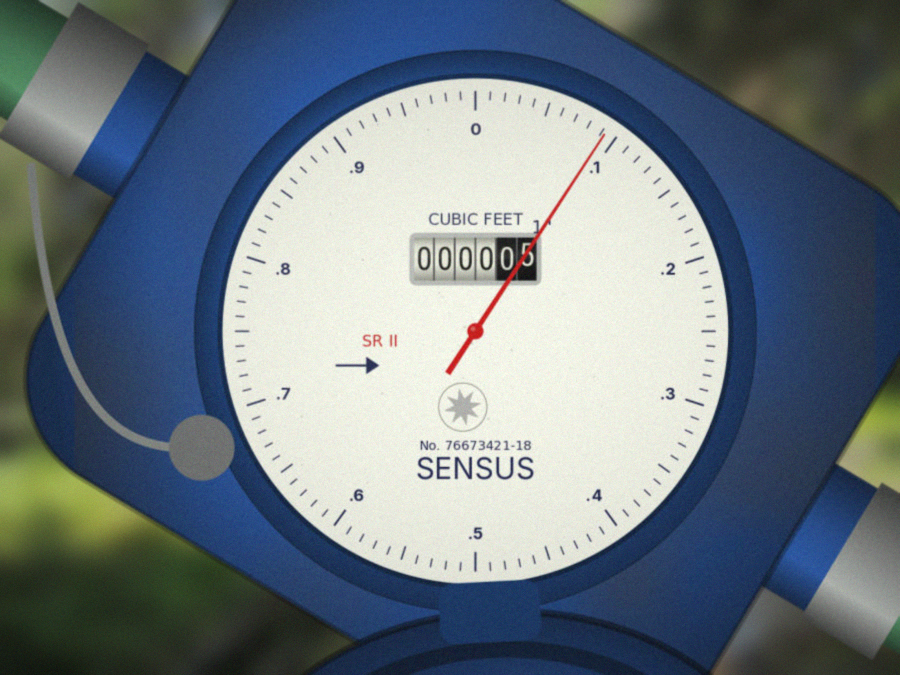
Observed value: **5.09** ft³
